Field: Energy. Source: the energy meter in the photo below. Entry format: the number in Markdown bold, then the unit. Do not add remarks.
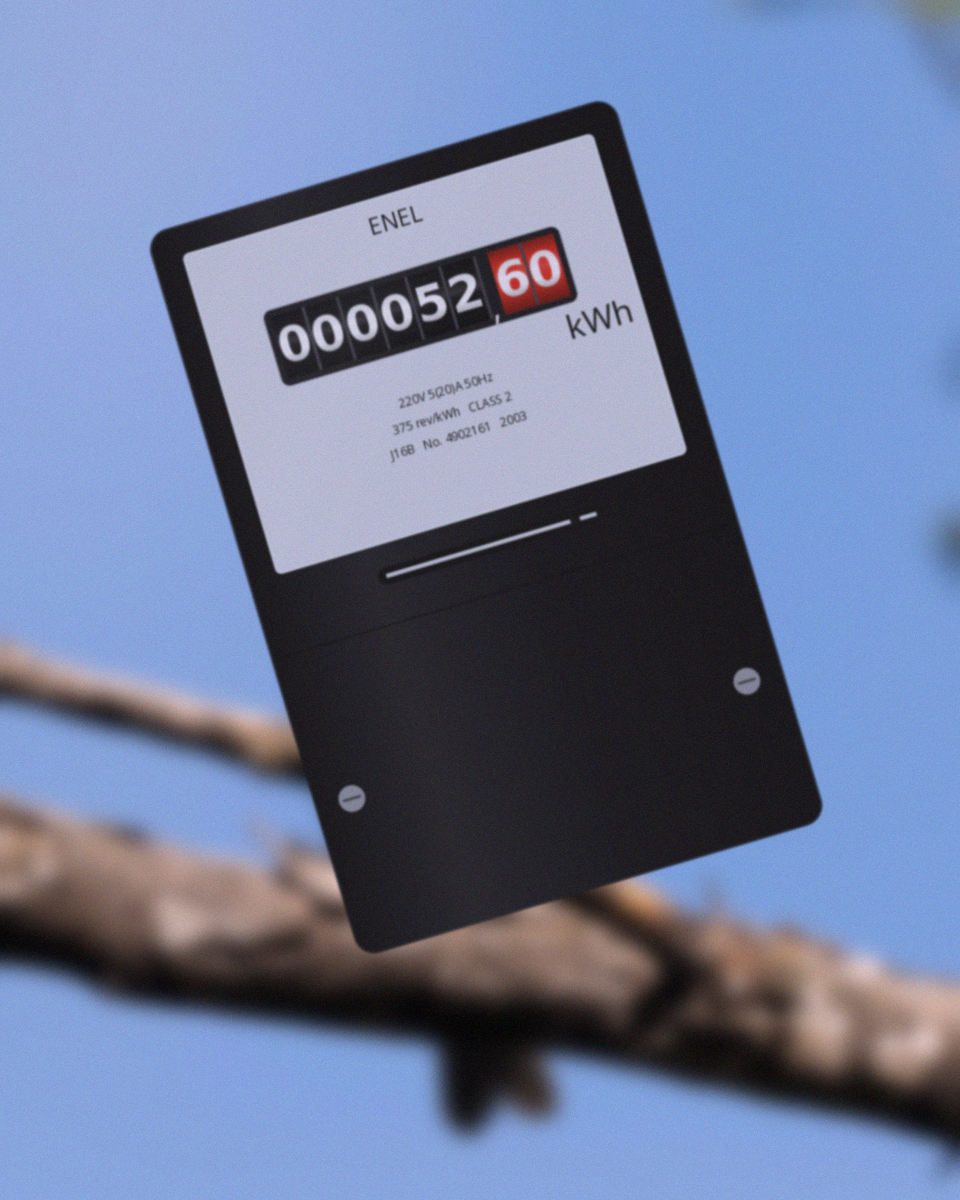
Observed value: **52.60** kWh
